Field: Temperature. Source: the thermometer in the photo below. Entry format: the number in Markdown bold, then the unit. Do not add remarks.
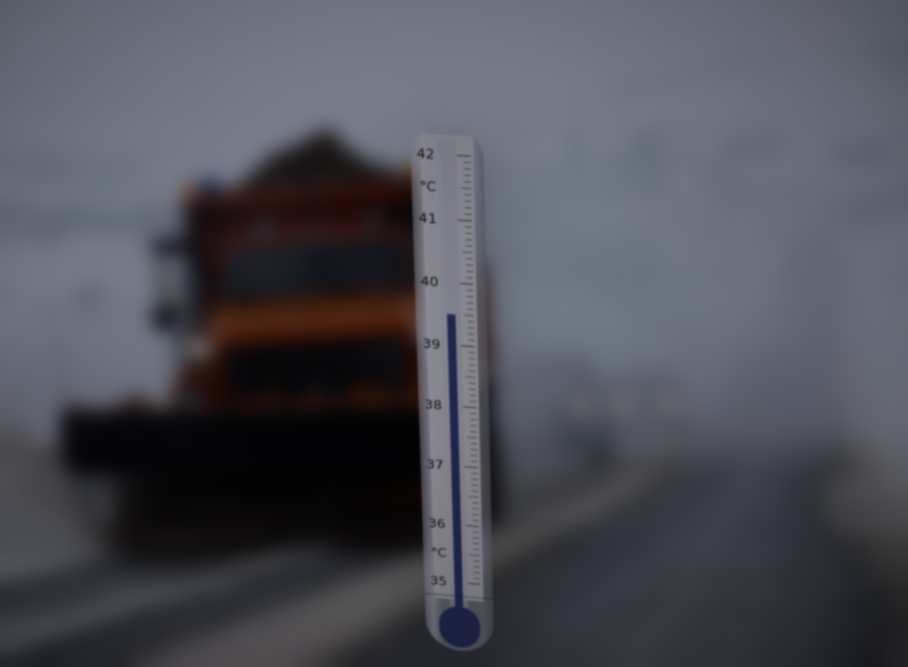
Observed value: **39.5** °C
